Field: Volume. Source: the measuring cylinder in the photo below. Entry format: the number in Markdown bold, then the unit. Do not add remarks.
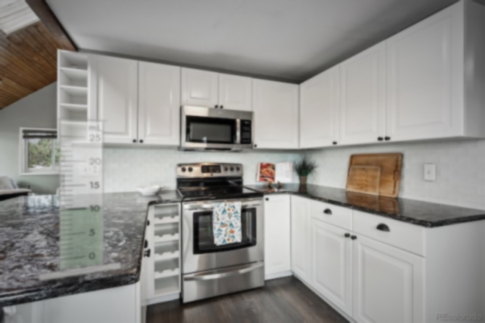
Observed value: **10** mL
